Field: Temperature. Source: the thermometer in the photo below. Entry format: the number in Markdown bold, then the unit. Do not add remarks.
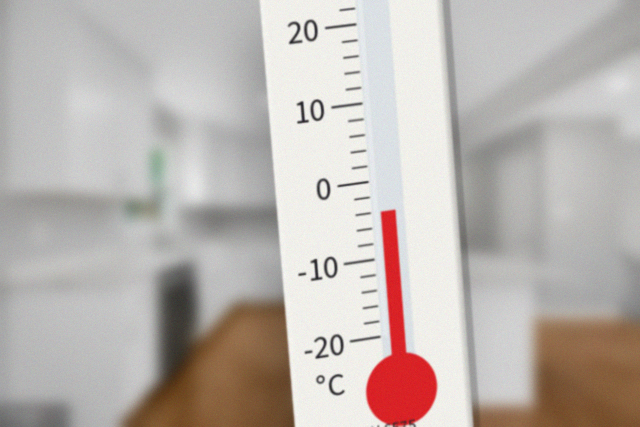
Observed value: **-4** °C
